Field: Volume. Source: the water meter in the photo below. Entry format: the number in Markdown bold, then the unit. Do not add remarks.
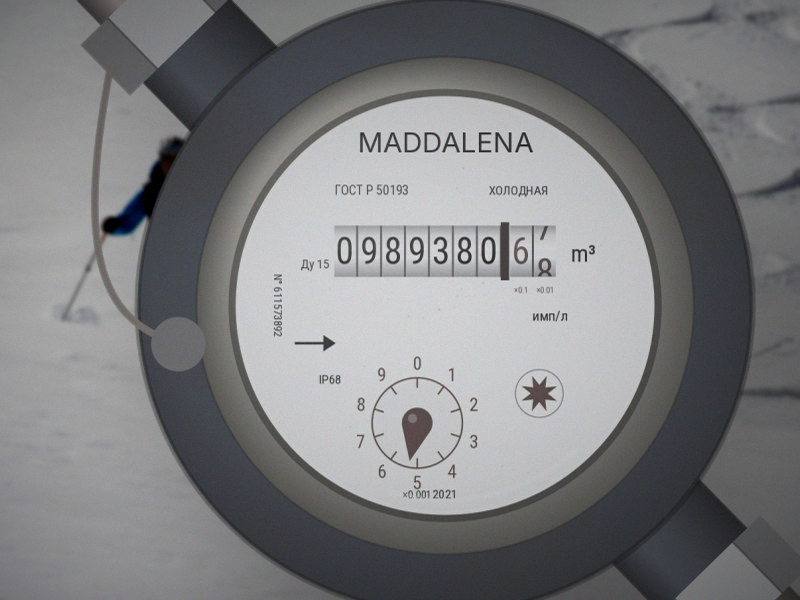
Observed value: **989380.675** m³
